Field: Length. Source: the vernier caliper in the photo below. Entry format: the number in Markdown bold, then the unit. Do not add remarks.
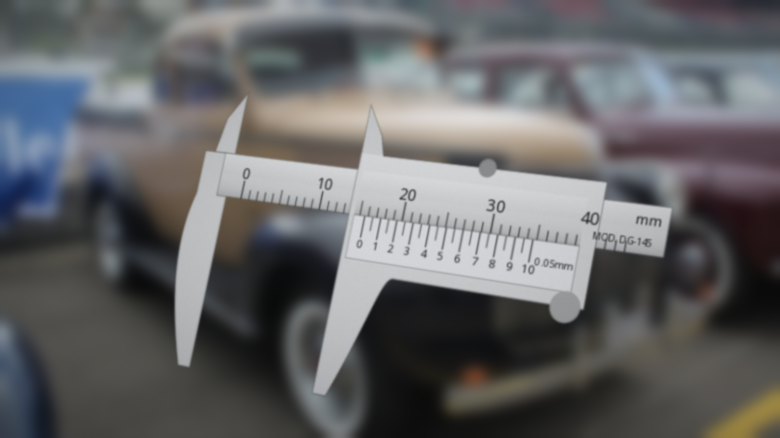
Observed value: **15.6** mm
